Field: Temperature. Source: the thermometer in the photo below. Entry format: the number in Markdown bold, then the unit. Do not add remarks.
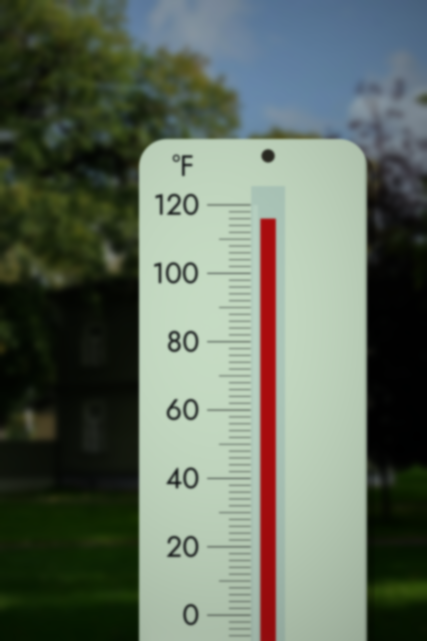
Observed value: **116** °F
